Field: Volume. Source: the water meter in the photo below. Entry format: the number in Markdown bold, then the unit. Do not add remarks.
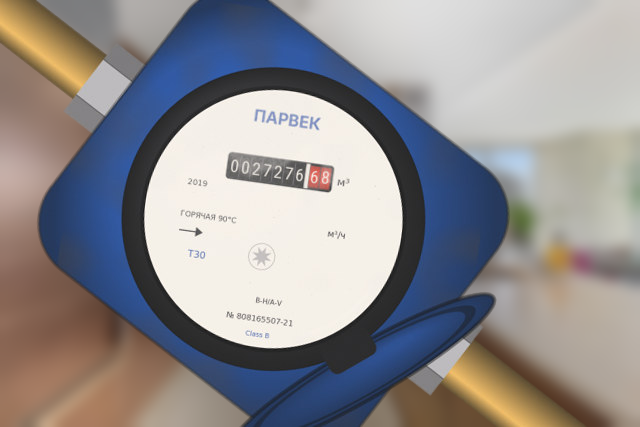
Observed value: **27276.68** m³
